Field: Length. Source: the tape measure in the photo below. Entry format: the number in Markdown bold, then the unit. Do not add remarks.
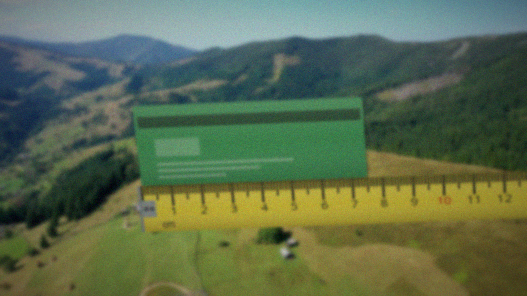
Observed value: **7.5** cm
